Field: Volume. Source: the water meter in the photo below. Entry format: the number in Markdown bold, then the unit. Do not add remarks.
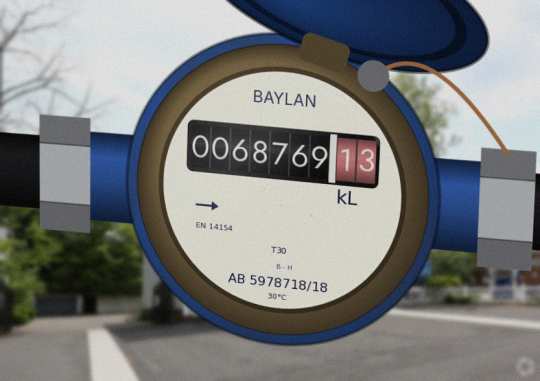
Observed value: **68769.13** kL
